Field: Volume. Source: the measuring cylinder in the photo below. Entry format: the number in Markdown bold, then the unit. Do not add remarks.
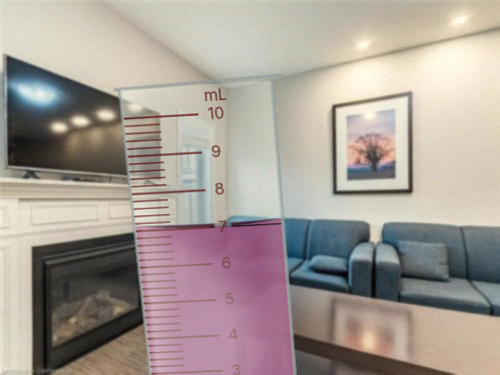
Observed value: **7** mL
